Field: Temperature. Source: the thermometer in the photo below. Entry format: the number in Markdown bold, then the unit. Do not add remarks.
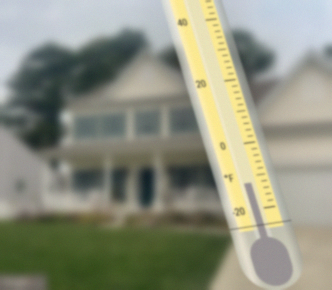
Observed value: **-12** °F
